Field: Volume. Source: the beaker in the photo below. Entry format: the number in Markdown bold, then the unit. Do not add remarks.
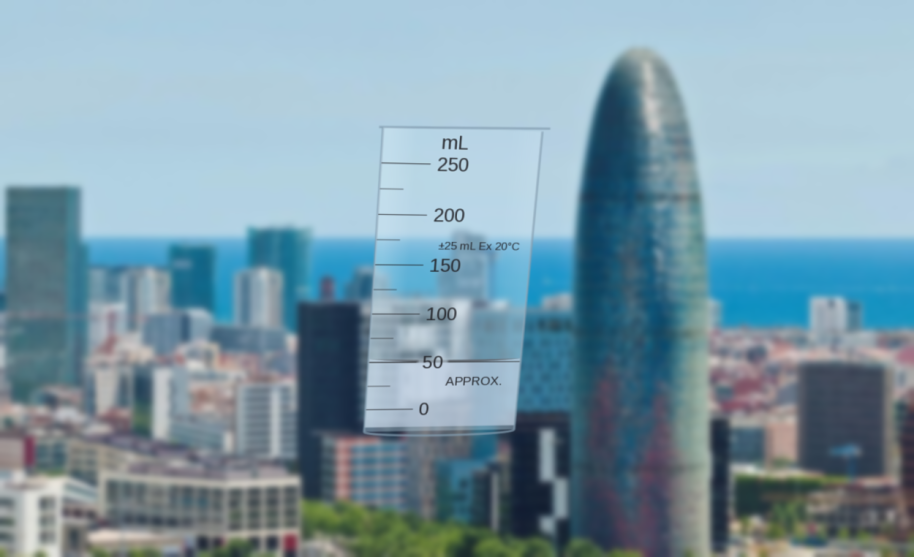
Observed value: **50** mL
